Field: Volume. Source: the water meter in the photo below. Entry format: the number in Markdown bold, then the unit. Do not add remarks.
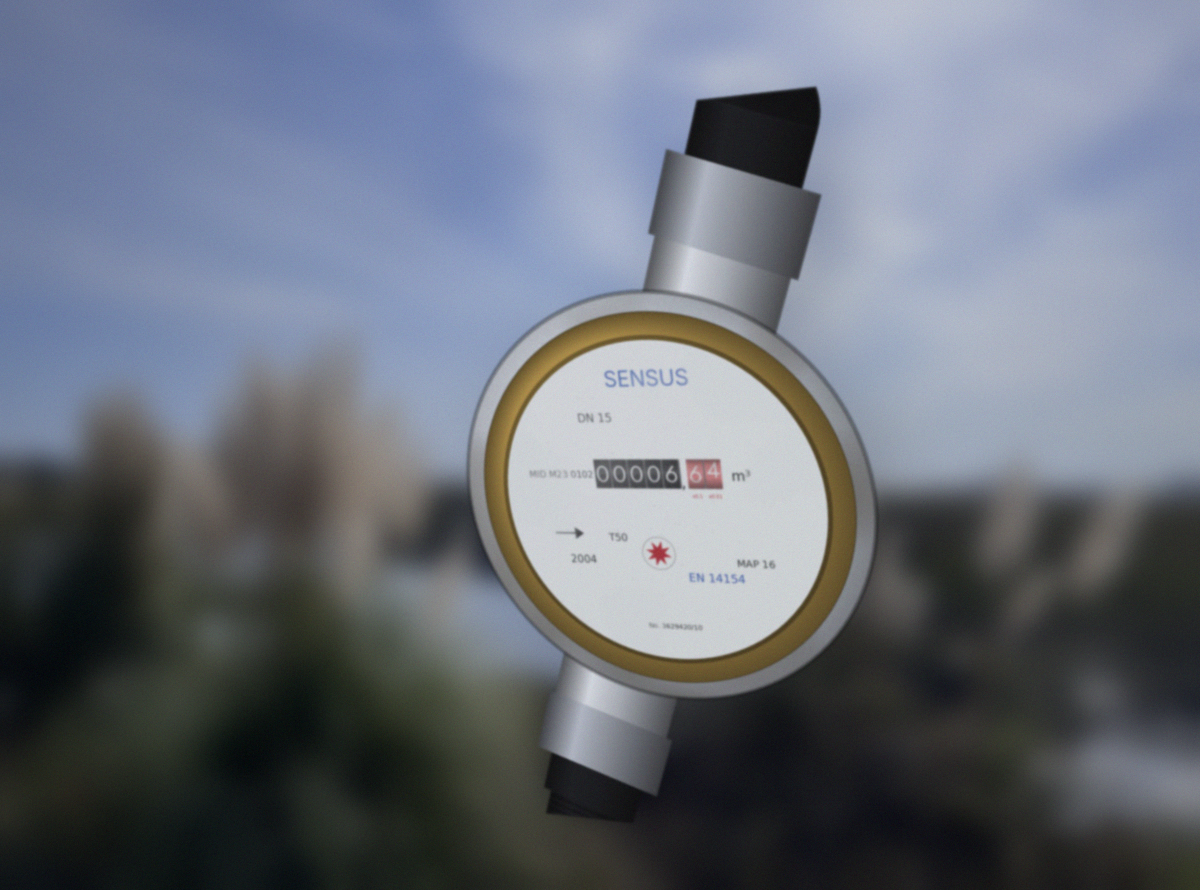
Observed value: **6.64** m³
